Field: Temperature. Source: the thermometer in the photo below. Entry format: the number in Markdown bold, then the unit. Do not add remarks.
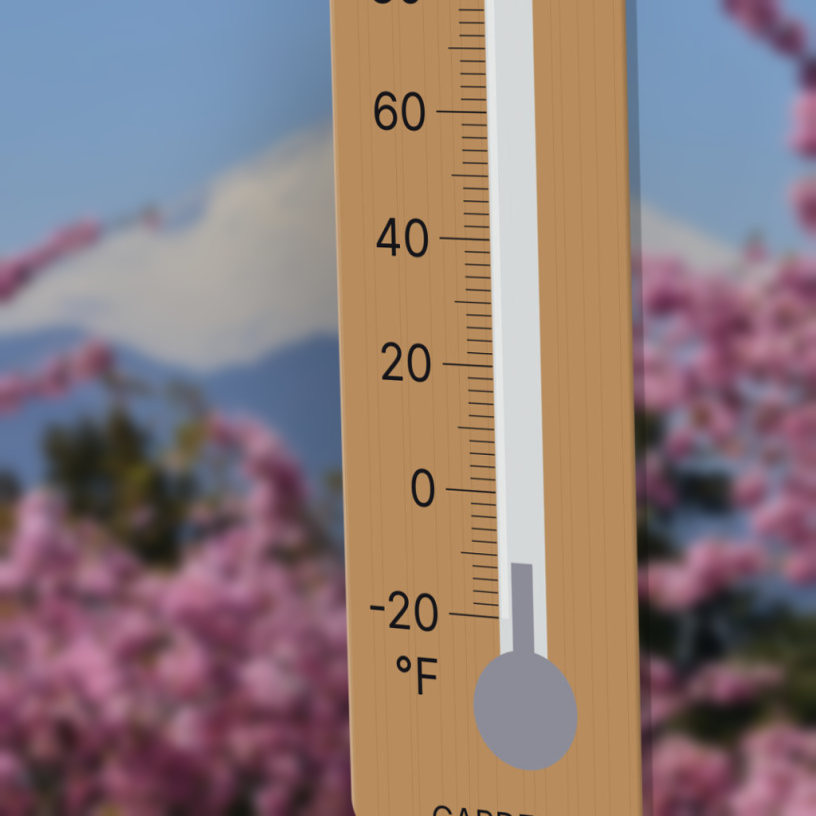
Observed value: **-11** °F
